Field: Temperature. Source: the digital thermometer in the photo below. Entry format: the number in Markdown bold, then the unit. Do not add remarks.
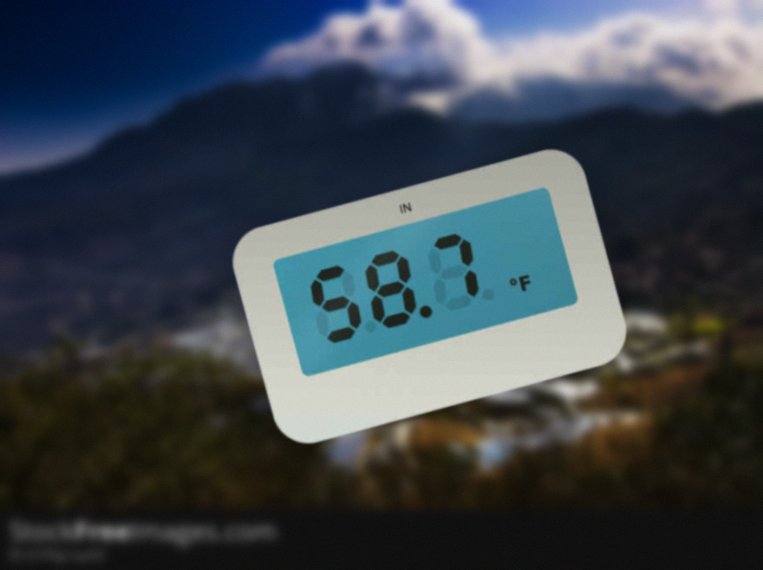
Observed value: **58.7** °F
